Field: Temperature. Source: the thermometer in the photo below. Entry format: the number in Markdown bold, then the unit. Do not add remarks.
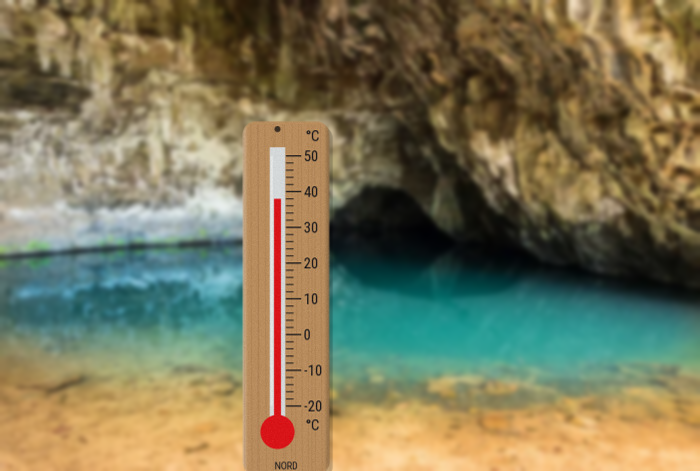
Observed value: **38** °C
